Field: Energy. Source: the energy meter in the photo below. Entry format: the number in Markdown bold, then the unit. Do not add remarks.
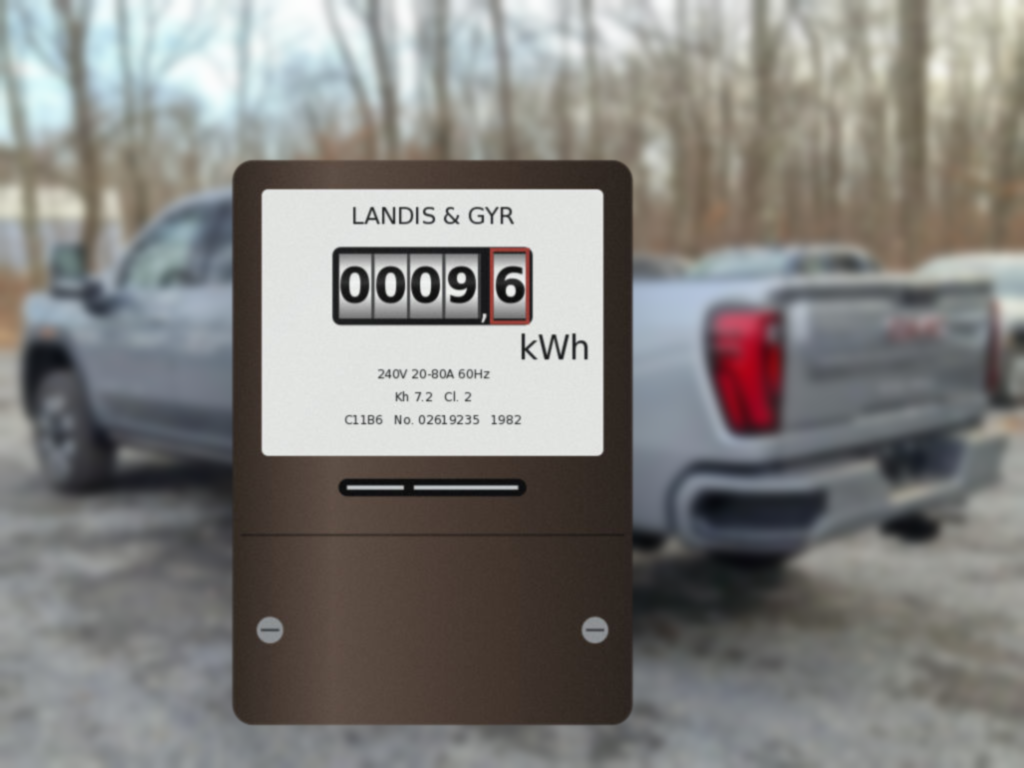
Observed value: **9.6** kWh
